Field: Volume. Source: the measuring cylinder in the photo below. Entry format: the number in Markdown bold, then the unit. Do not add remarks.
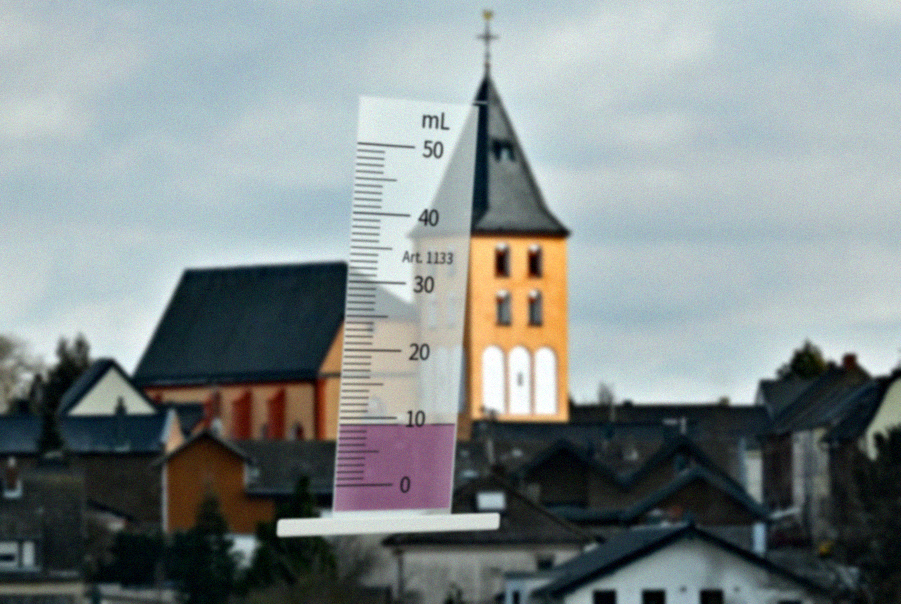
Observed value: **9** mL
